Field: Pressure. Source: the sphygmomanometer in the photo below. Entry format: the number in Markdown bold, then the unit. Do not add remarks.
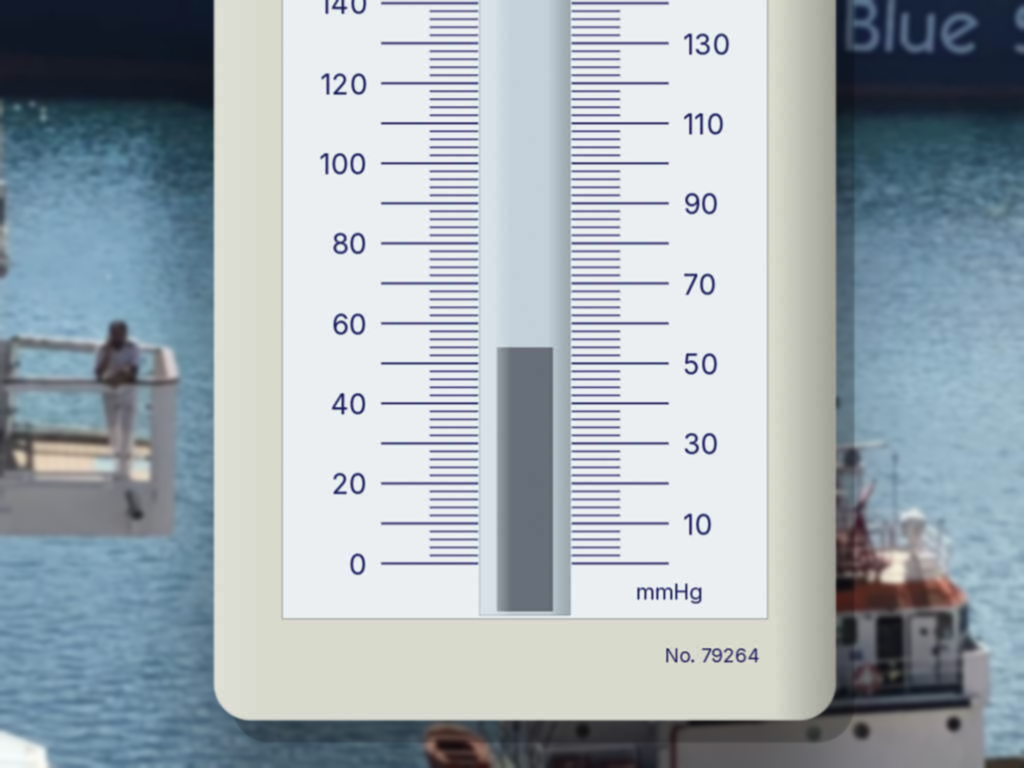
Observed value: **54** mmHg
